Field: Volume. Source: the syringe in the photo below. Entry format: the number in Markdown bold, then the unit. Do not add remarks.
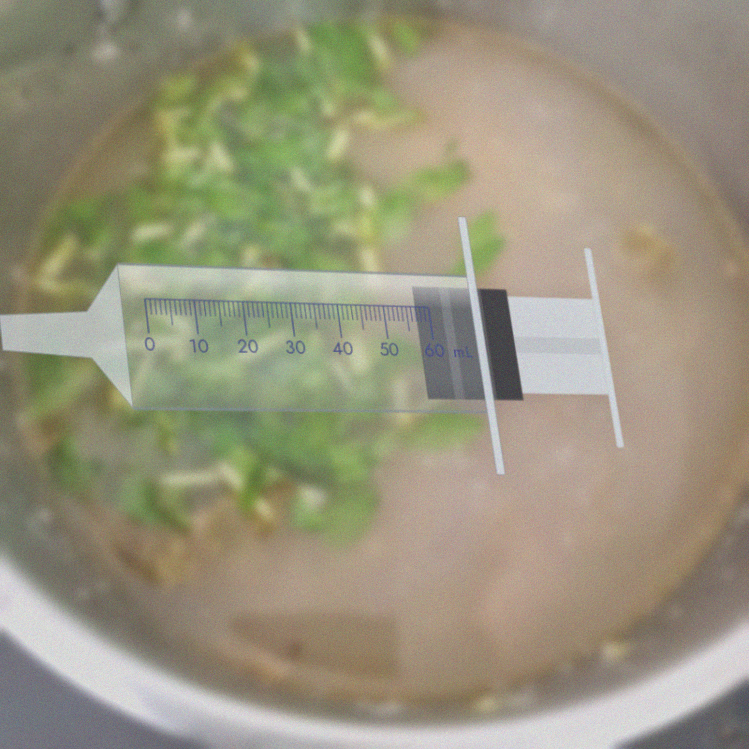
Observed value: **57** mL
